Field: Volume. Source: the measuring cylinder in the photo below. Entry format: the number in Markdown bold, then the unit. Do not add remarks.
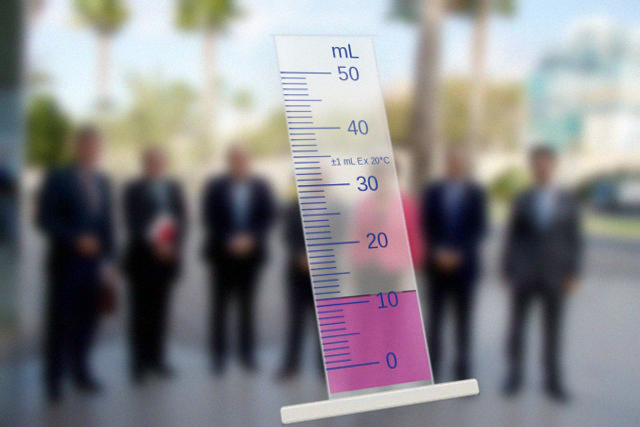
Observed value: **11** mL
